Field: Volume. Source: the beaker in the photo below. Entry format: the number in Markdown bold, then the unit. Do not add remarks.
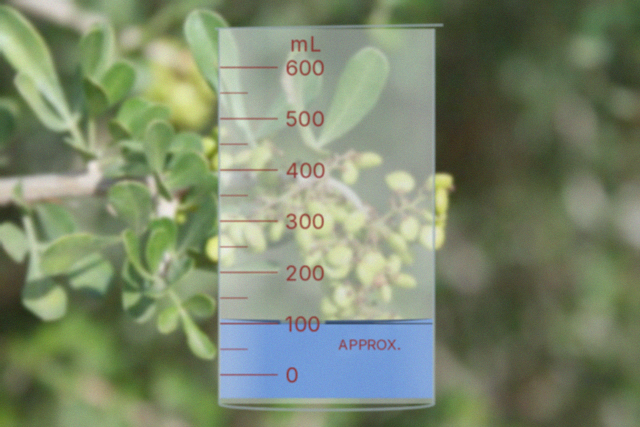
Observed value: **100** mL
